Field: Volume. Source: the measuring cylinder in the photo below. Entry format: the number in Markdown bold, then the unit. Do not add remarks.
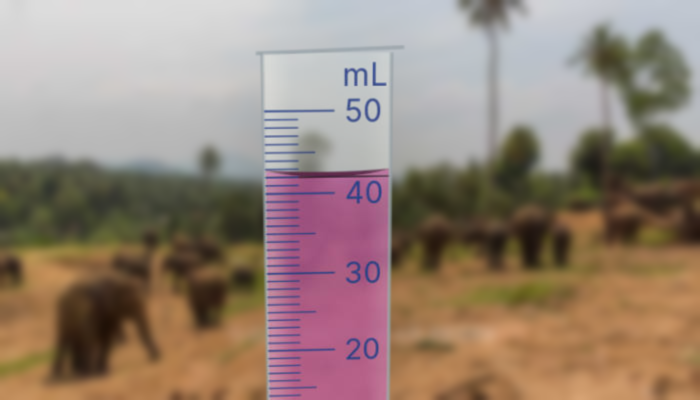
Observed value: **42** mL
